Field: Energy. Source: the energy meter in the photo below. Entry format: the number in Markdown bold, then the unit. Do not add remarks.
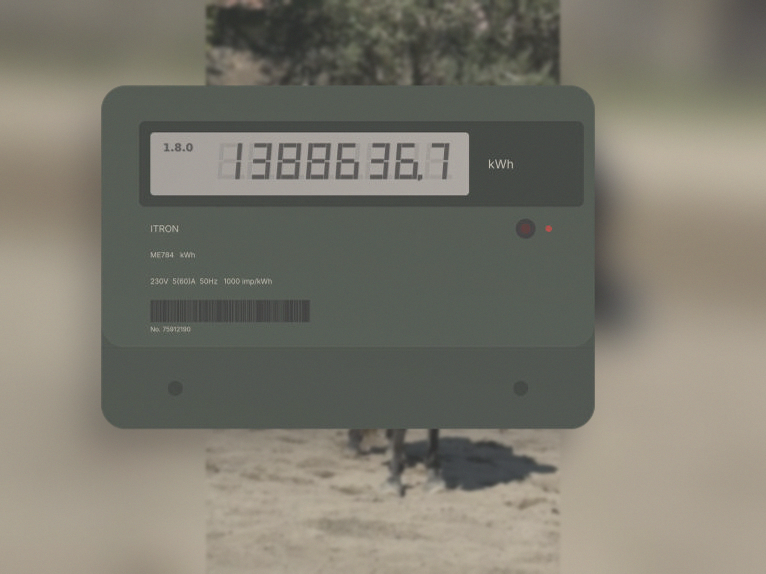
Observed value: **1388636.7** kWh
